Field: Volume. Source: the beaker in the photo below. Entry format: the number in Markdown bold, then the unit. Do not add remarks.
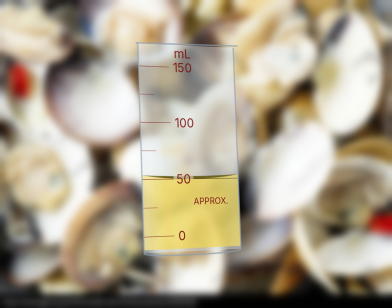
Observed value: **50** mL
